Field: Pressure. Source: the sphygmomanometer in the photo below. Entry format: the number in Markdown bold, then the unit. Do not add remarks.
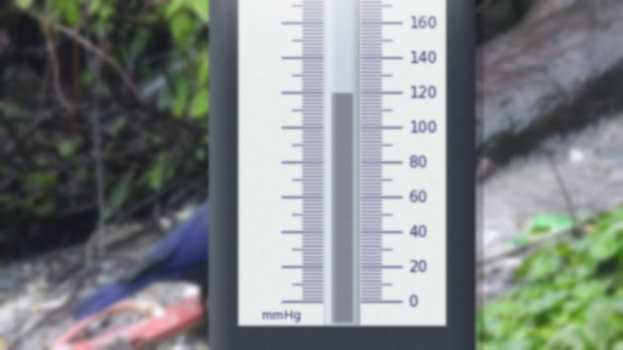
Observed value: **120** mmHg
